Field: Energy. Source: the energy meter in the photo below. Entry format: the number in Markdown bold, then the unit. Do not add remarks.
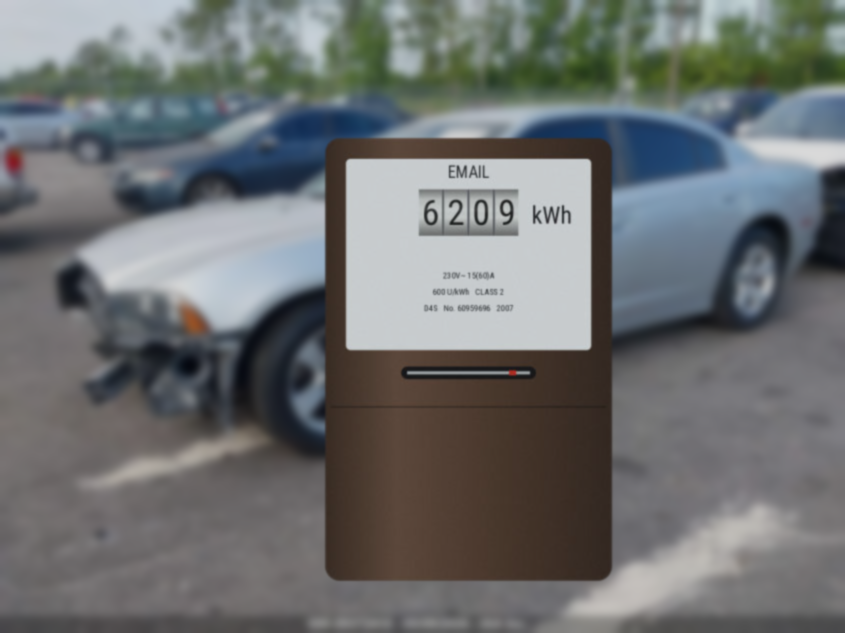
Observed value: **6209** kWh
